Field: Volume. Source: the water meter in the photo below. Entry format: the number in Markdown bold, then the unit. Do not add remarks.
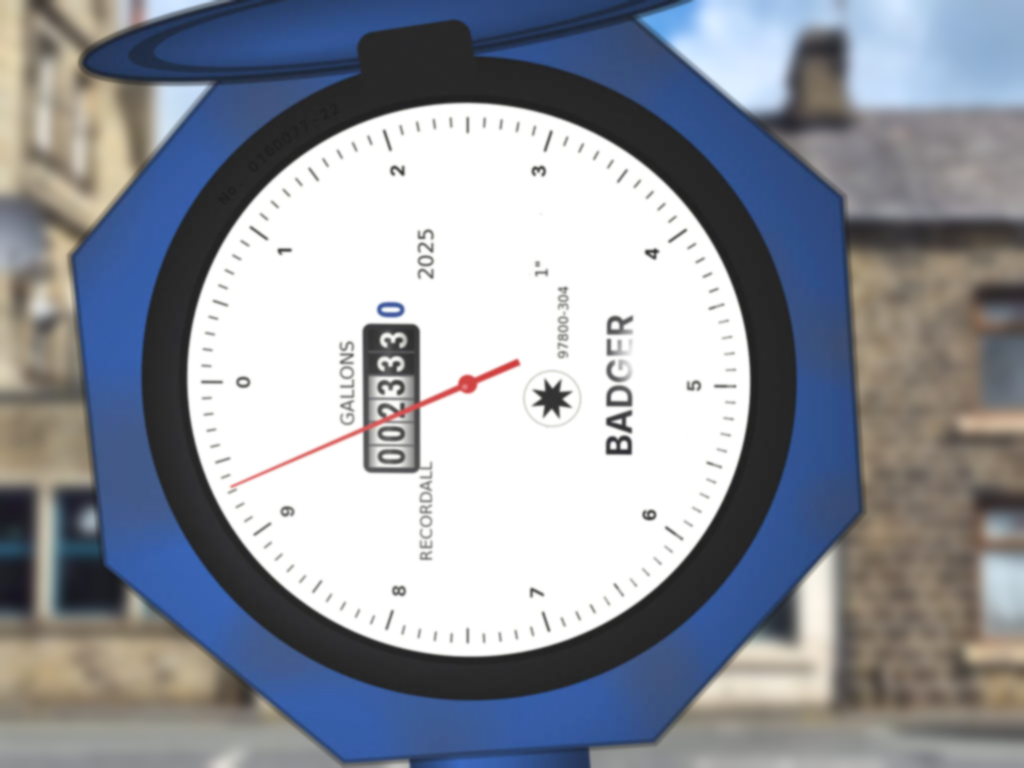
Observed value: **23329.3** gal
